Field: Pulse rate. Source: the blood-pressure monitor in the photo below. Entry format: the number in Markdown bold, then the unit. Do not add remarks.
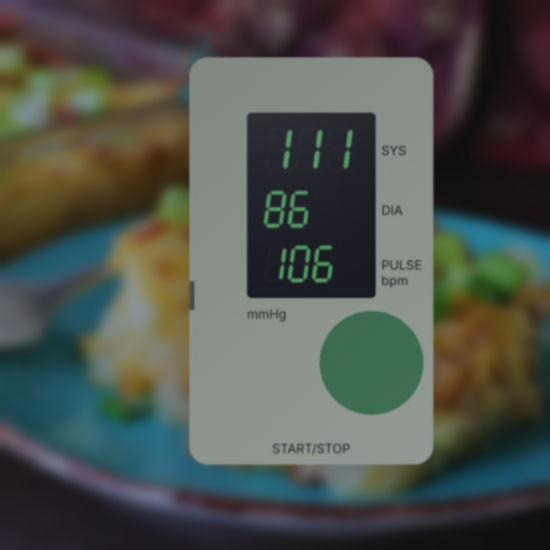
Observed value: **106** bpm
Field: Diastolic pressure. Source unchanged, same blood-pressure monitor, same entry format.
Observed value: **86** mmHg
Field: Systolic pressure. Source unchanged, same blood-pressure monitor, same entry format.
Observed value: **111** mmHg
